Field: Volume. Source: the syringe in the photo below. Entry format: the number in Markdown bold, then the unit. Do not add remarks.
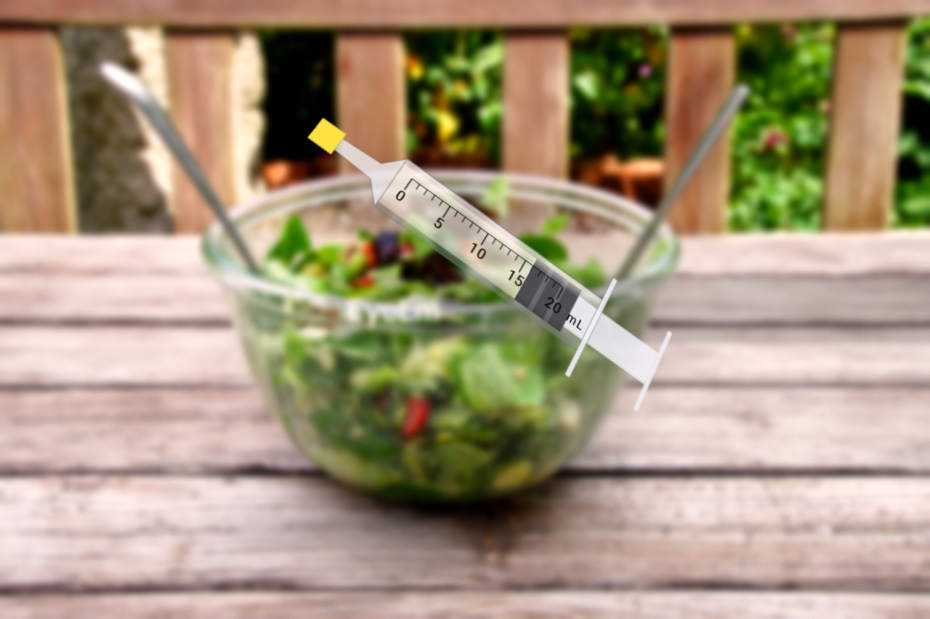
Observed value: **16** mL
